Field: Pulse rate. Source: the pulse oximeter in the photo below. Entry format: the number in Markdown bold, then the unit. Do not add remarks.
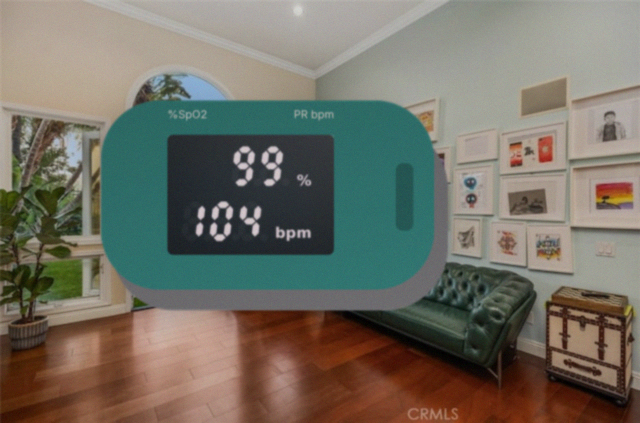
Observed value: **104** bpm
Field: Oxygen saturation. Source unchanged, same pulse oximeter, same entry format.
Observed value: **99** %
